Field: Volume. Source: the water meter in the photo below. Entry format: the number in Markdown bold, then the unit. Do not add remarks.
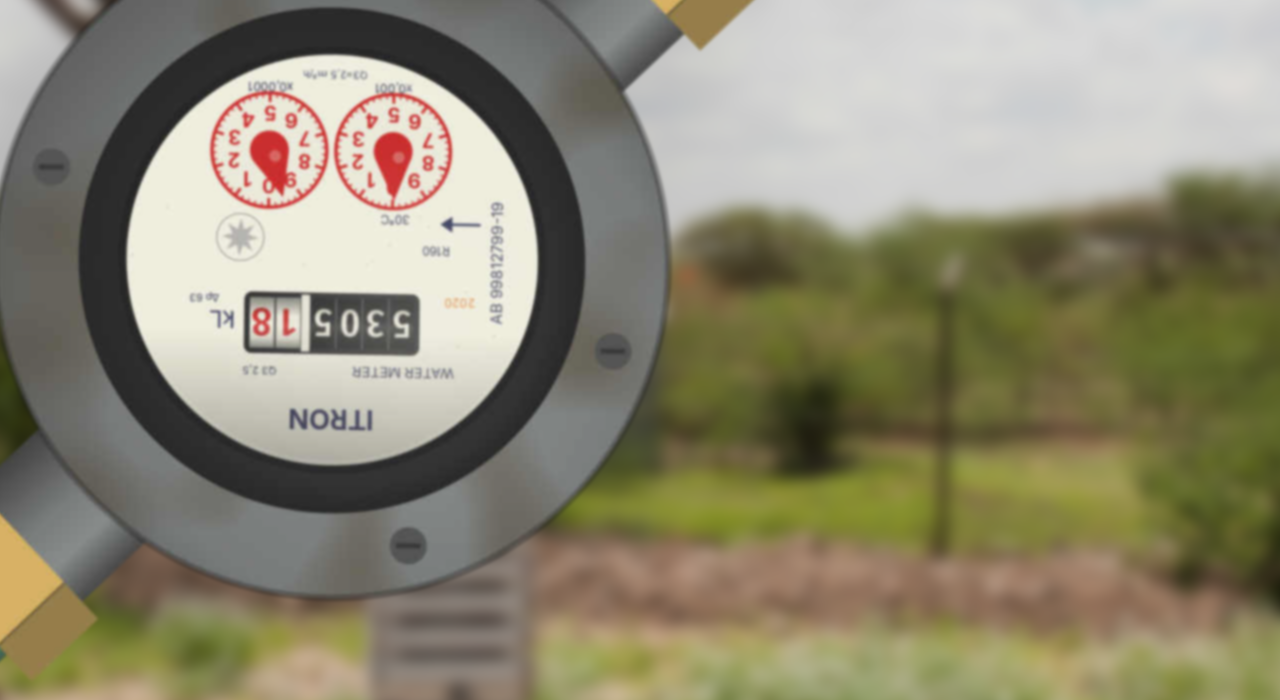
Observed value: **5305.1799** kL
